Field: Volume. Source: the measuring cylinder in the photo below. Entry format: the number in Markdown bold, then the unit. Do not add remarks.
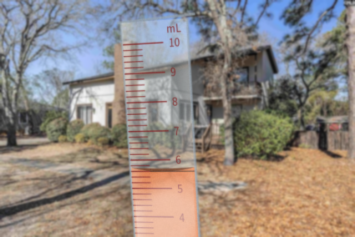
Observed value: **5.6** mL
